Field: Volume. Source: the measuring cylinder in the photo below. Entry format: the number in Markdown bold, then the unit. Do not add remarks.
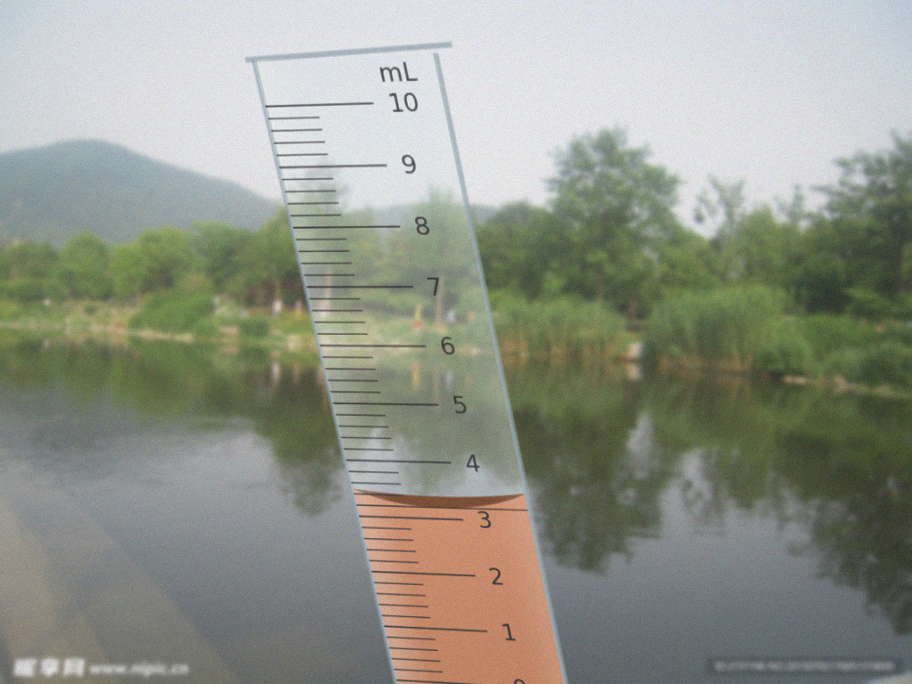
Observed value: **3.2** mL
